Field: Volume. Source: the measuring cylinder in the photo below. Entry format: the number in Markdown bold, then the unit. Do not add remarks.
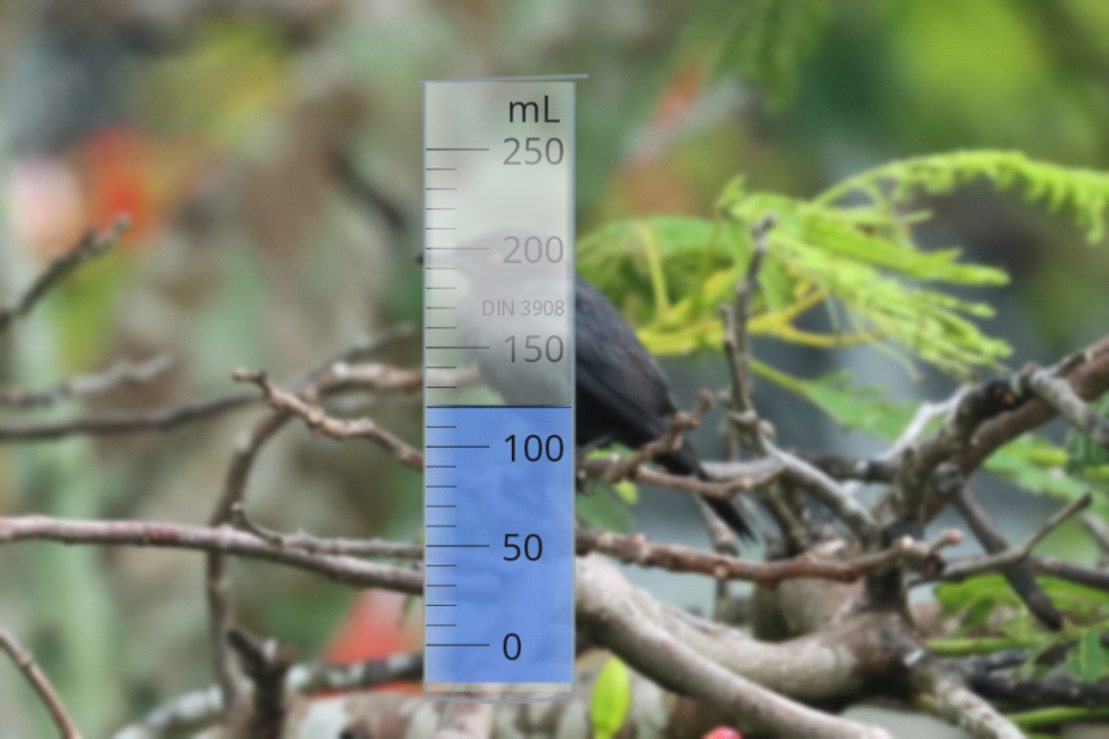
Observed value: **120** mL
